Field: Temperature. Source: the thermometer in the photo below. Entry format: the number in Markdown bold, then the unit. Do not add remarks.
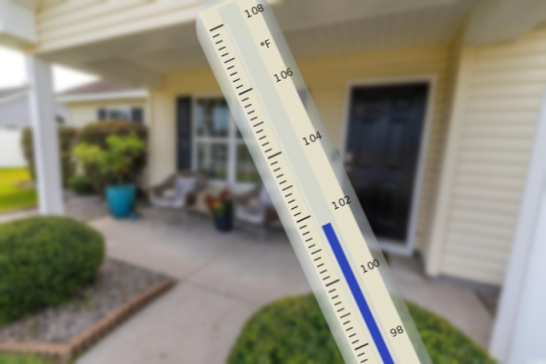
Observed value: **101.6** °F
